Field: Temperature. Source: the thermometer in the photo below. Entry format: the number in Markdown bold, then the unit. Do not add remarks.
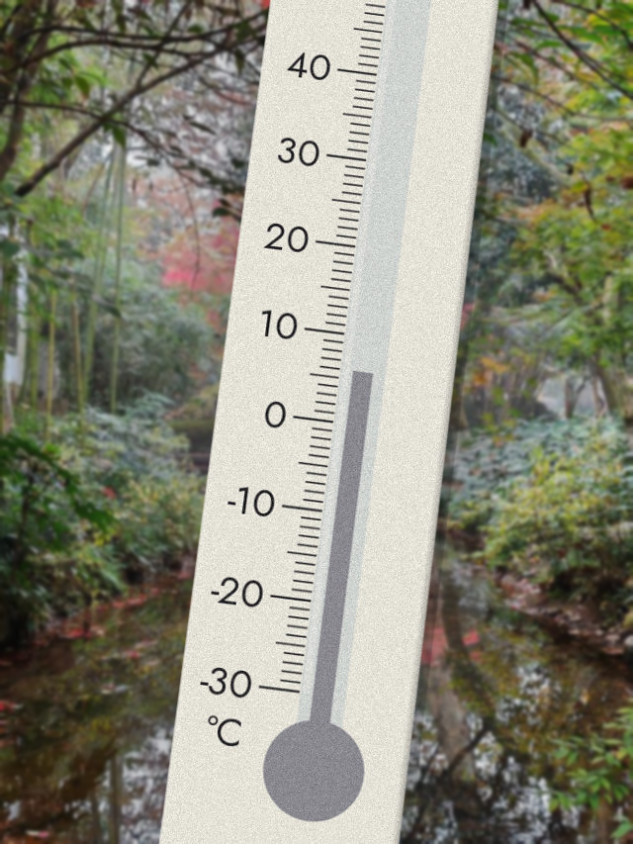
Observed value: **6** °C
